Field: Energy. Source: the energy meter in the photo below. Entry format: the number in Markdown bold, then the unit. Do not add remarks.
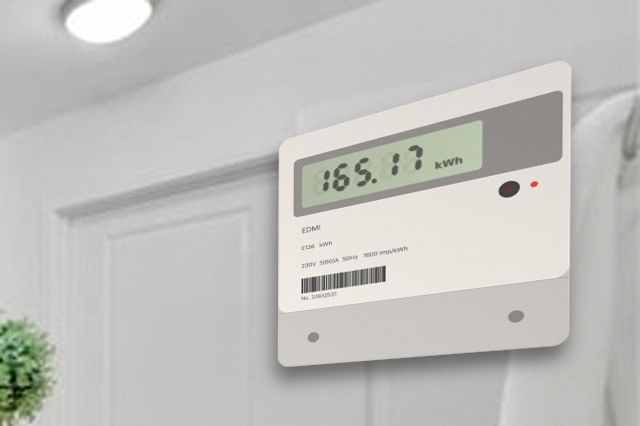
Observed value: **165.17** kWh
